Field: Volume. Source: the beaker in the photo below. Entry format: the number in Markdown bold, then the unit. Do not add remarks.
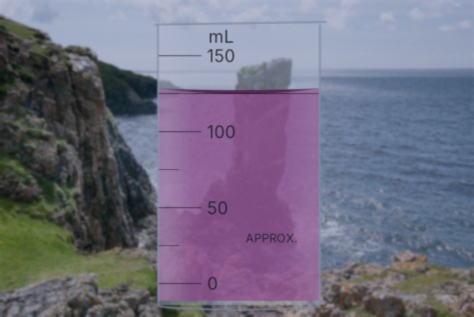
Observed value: **125** mL
